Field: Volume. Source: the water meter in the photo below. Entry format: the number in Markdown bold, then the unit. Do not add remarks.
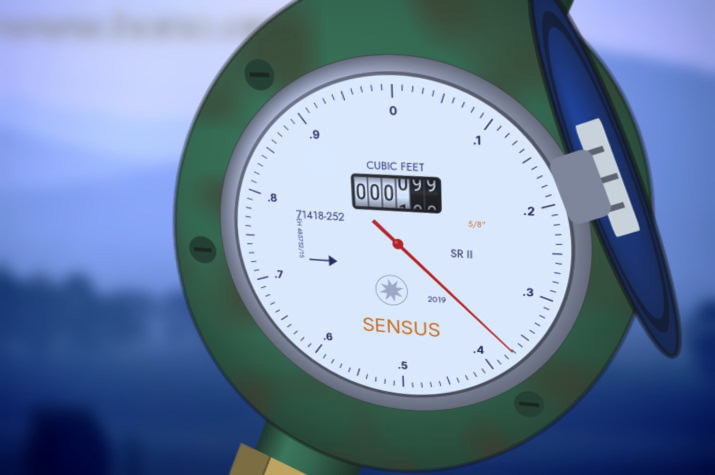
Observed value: **99.37** ft³
